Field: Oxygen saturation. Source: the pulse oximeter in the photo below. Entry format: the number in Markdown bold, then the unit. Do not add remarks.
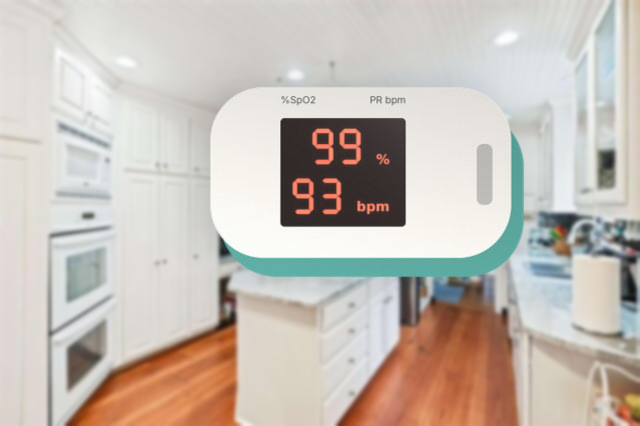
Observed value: **99** %
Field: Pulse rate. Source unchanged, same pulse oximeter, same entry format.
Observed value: **93** bpm
